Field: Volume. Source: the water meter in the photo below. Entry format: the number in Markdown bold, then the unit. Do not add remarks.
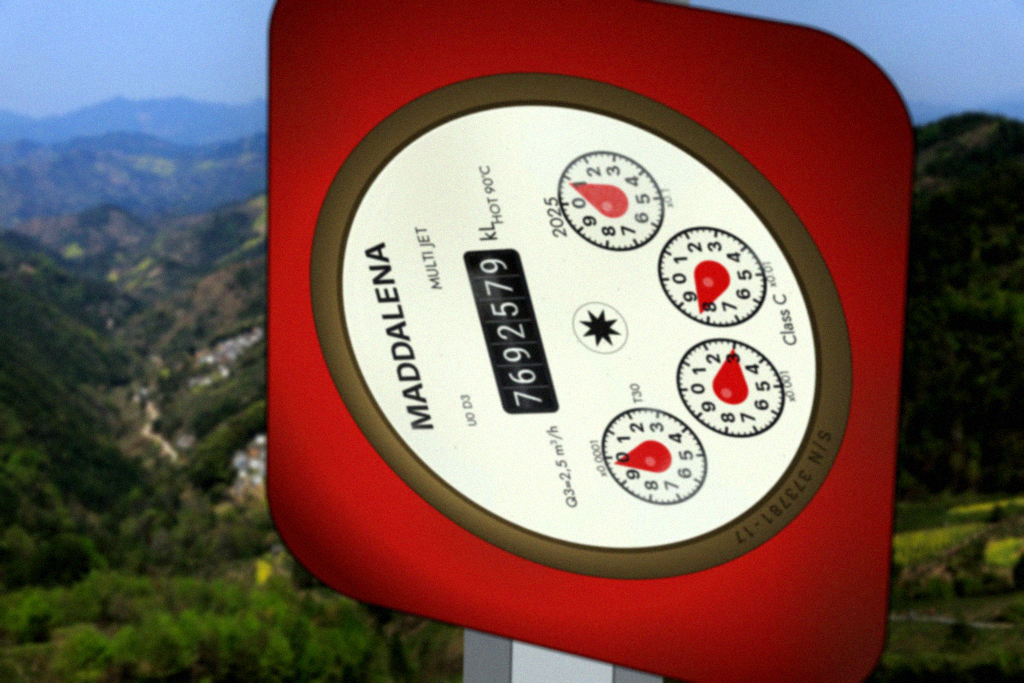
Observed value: **7692579.0829** kL
